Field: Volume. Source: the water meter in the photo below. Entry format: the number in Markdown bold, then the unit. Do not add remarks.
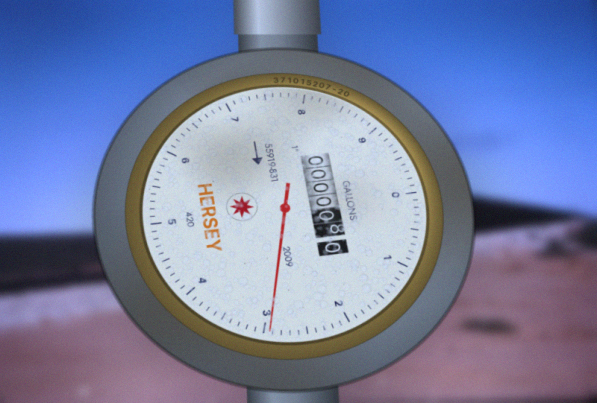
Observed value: **82.9** gal
